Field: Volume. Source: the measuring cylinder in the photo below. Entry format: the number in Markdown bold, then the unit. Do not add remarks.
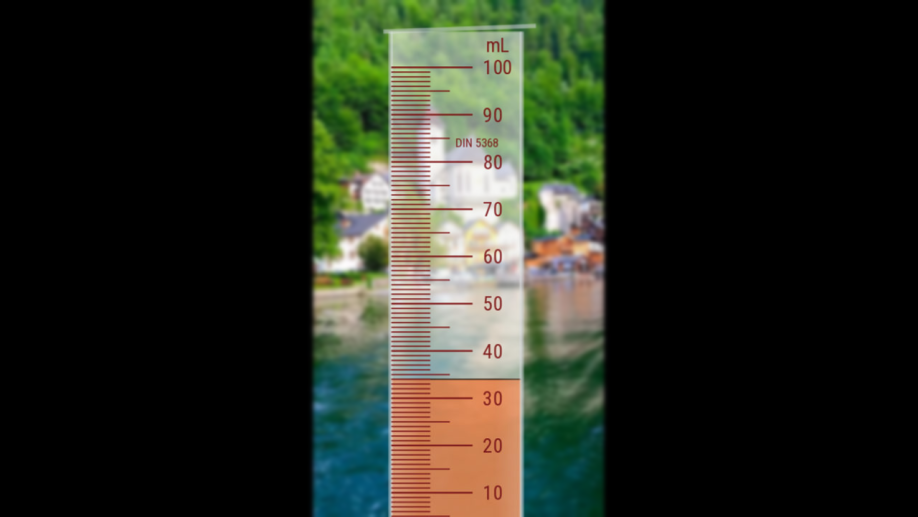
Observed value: **34** mL
